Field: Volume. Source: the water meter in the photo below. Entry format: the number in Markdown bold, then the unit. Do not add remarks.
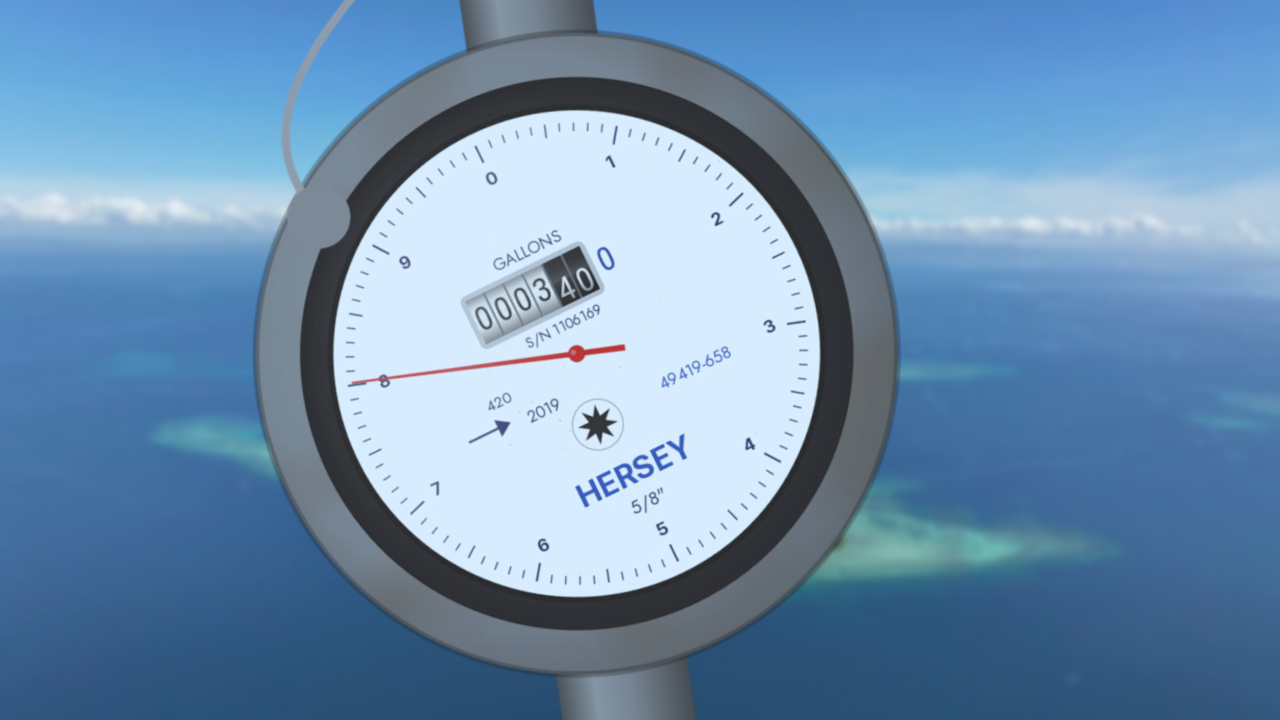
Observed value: **3398.0** gal
